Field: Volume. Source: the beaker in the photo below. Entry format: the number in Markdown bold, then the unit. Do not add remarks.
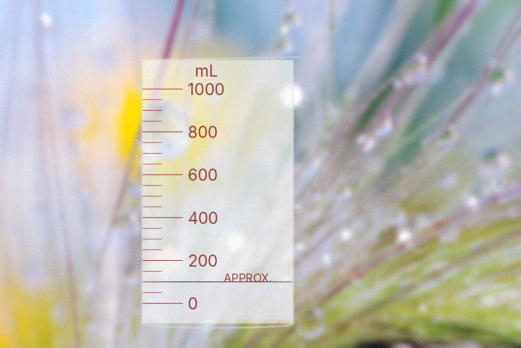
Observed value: **100** mL
